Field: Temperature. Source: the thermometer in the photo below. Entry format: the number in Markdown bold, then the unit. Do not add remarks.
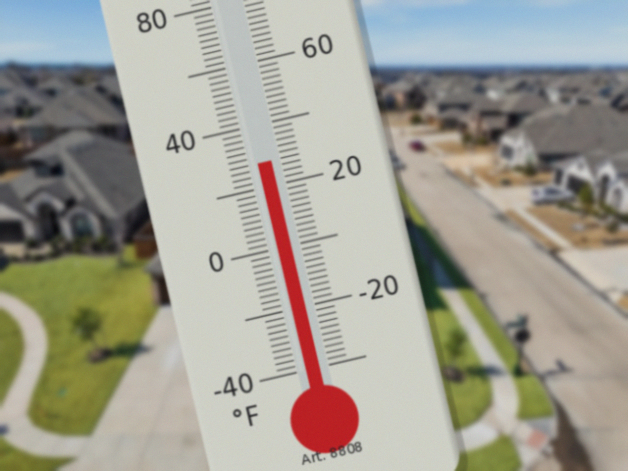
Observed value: **28** °F
